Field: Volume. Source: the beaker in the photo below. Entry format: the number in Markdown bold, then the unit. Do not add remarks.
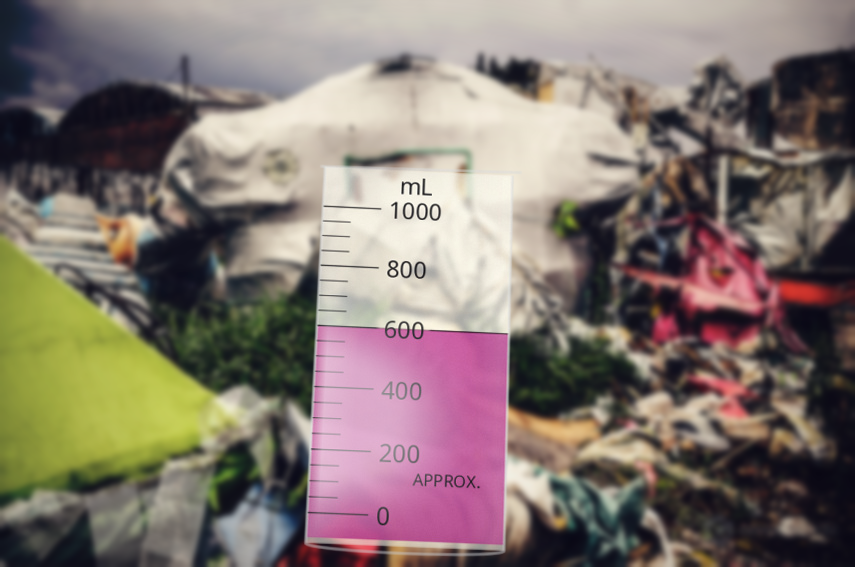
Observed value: **600** mL
